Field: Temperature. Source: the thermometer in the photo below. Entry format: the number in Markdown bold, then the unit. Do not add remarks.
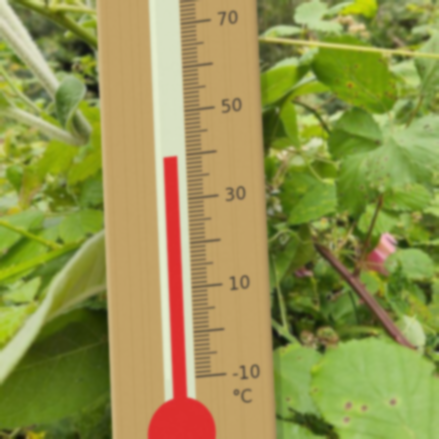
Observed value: **40** °C
